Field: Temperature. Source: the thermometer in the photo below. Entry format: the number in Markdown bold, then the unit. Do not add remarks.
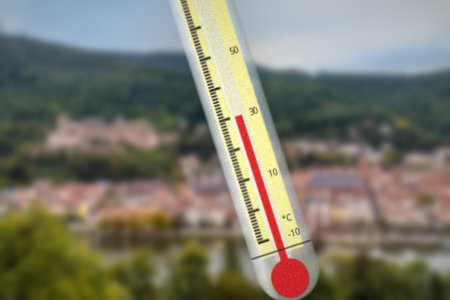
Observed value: **30** °C
